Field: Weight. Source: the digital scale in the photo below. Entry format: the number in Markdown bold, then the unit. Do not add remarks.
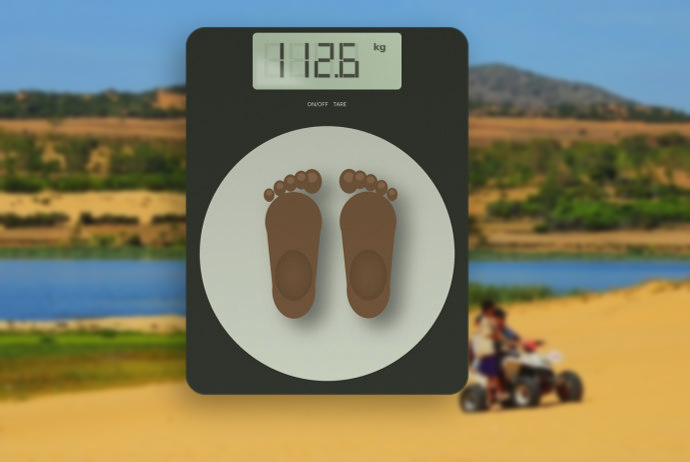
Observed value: **112.6** kg
